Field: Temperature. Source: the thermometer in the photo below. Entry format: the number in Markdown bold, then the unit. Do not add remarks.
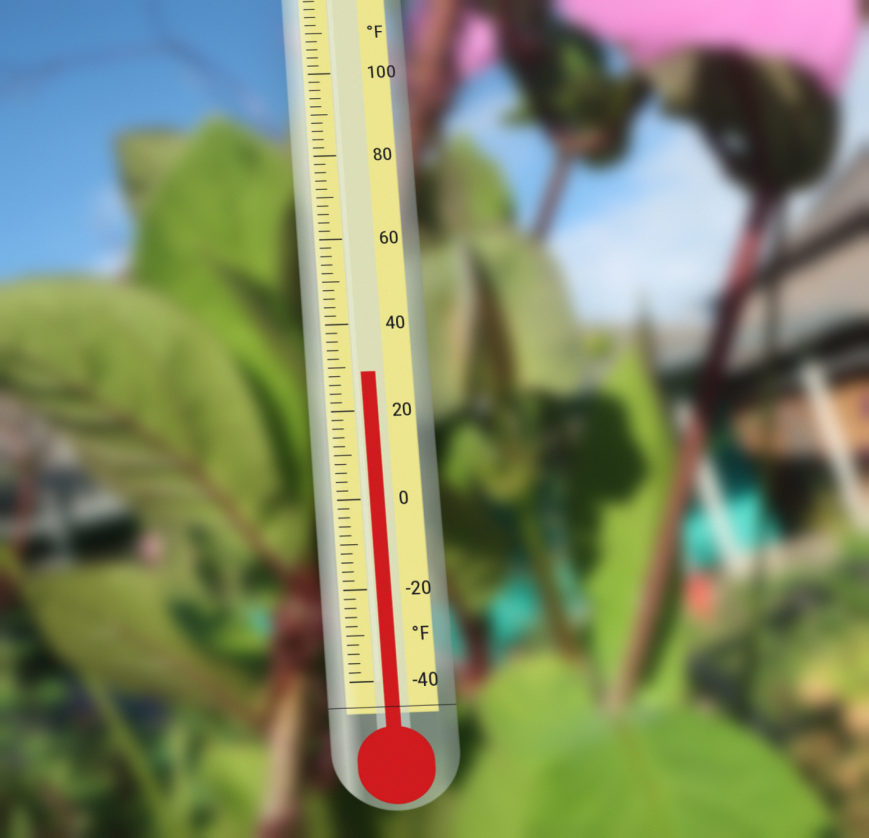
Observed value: **29** °F
